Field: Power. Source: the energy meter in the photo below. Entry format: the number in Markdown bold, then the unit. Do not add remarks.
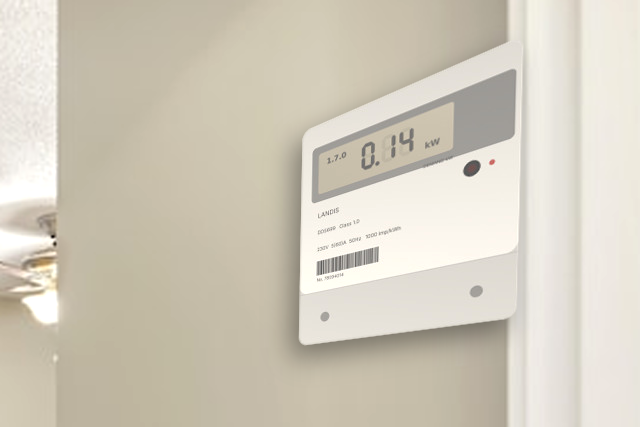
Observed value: **0.14** kW
